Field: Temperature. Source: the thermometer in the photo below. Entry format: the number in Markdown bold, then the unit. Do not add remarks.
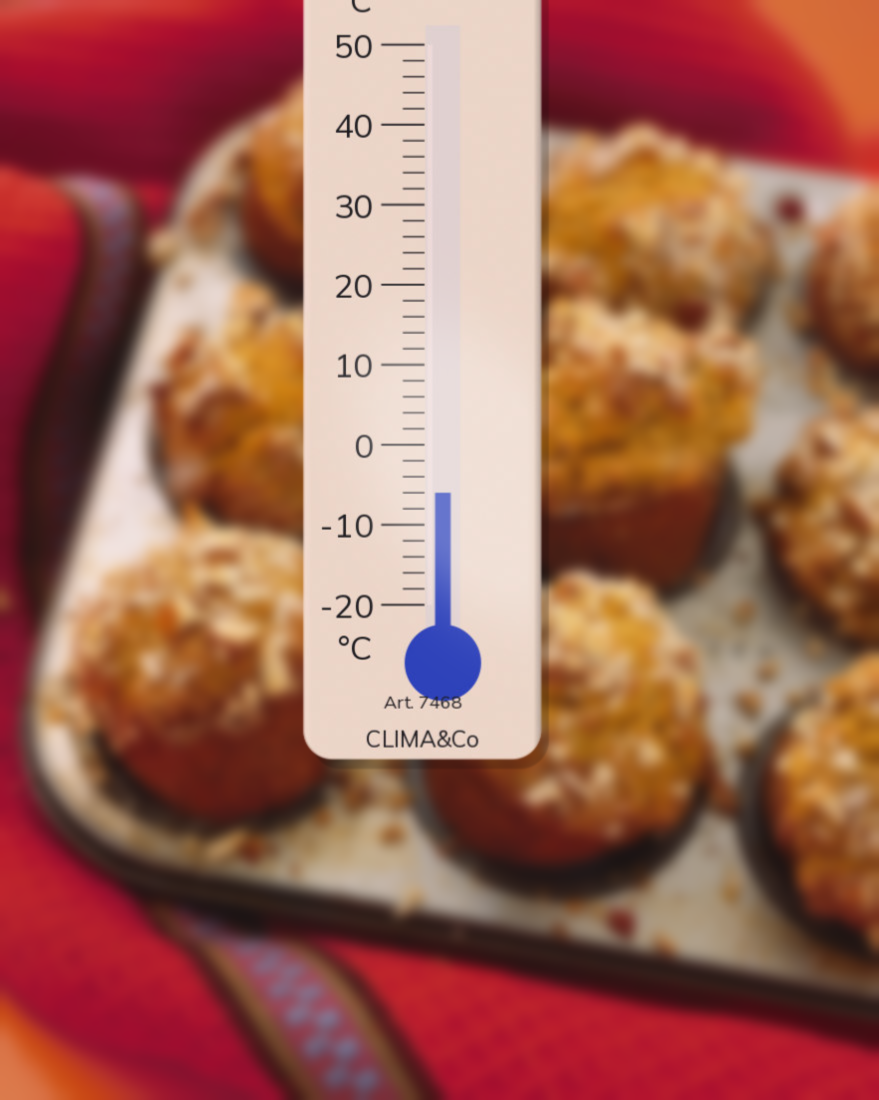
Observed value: **-6** °C
